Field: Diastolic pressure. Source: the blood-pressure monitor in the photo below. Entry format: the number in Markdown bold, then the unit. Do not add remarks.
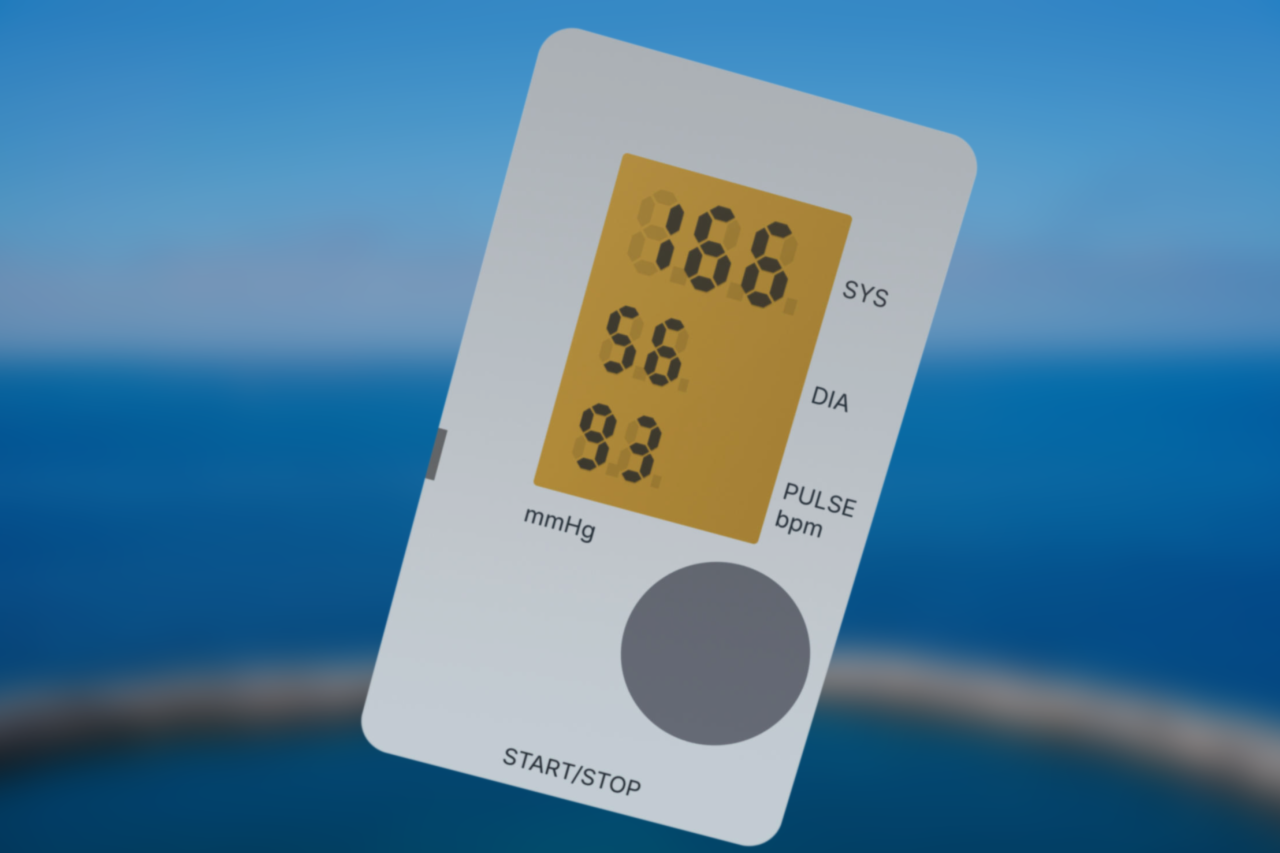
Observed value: **56** mmHg
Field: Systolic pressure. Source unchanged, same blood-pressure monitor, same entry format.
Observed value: **166** mmHg
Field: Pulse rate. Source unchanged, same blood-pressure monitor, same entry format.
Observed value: **93** bpm
